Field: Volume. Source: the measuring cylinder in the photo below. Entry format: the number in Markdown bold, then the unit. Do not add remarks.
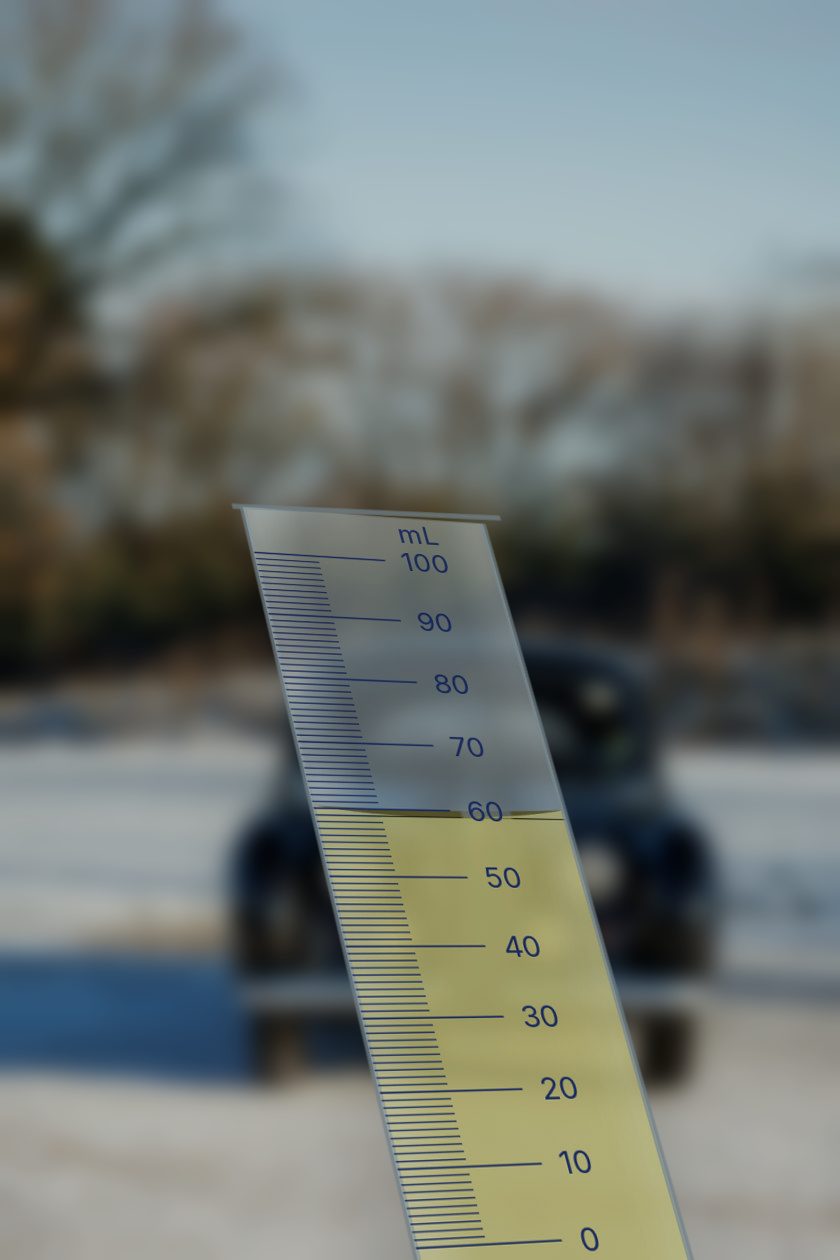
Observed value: **59** mL
